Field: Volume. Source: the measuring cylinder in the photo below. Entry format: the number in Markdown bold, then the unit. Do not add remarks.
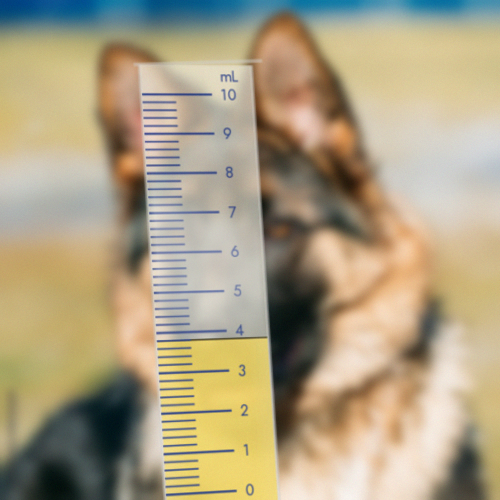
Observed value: **3.8** mL
